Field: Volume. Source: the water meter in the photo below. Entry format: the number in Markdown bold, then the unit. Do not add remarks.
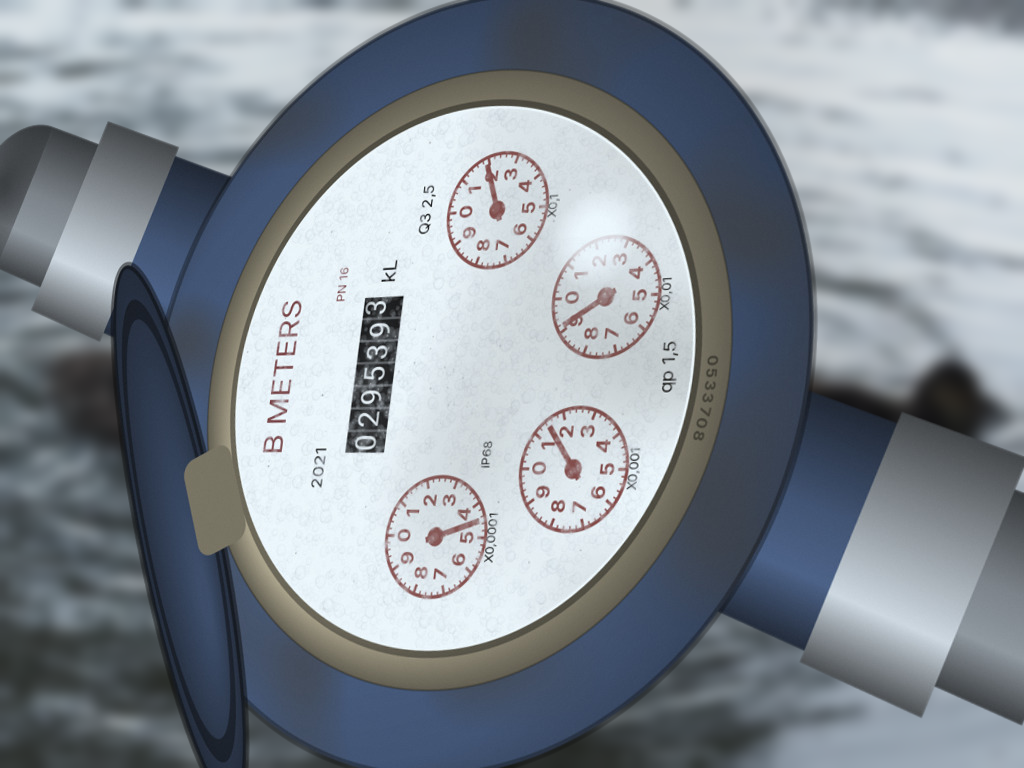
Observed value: **295393.1914** kL
